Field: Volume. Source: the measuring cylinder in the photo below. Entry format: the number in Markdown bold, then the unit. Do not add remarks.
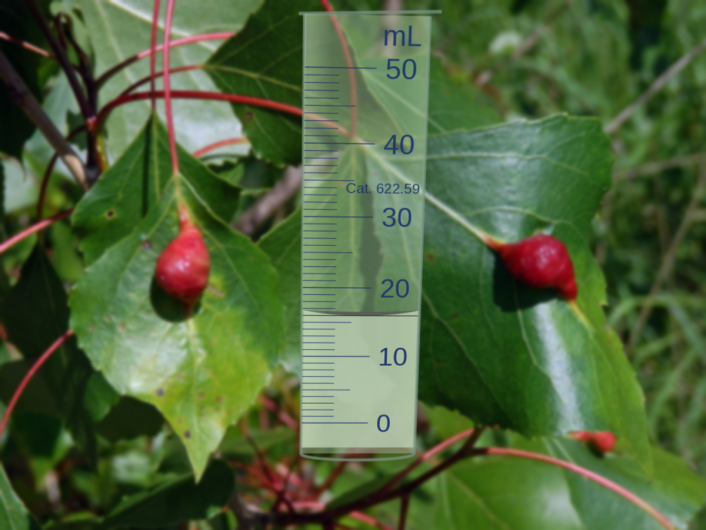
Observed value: **16** mL
